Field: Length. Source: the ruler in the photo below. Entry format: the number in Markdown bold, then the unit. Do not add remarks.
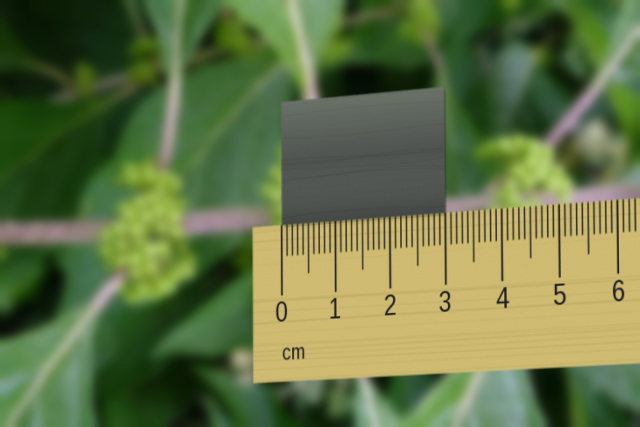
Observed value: **3** cm
